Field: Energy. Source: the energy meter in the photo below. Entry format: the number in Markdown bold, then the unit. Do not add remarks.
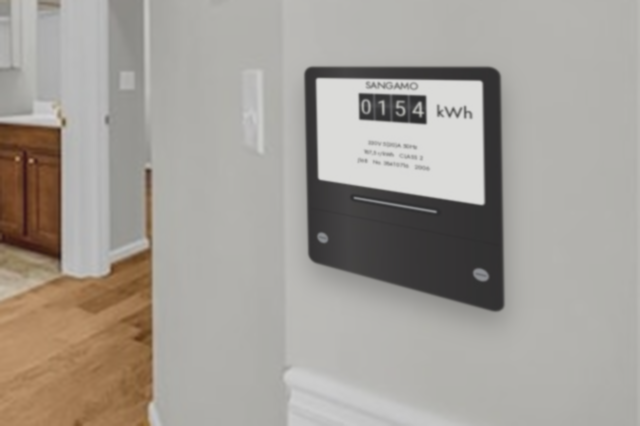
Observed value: **154** kWh
